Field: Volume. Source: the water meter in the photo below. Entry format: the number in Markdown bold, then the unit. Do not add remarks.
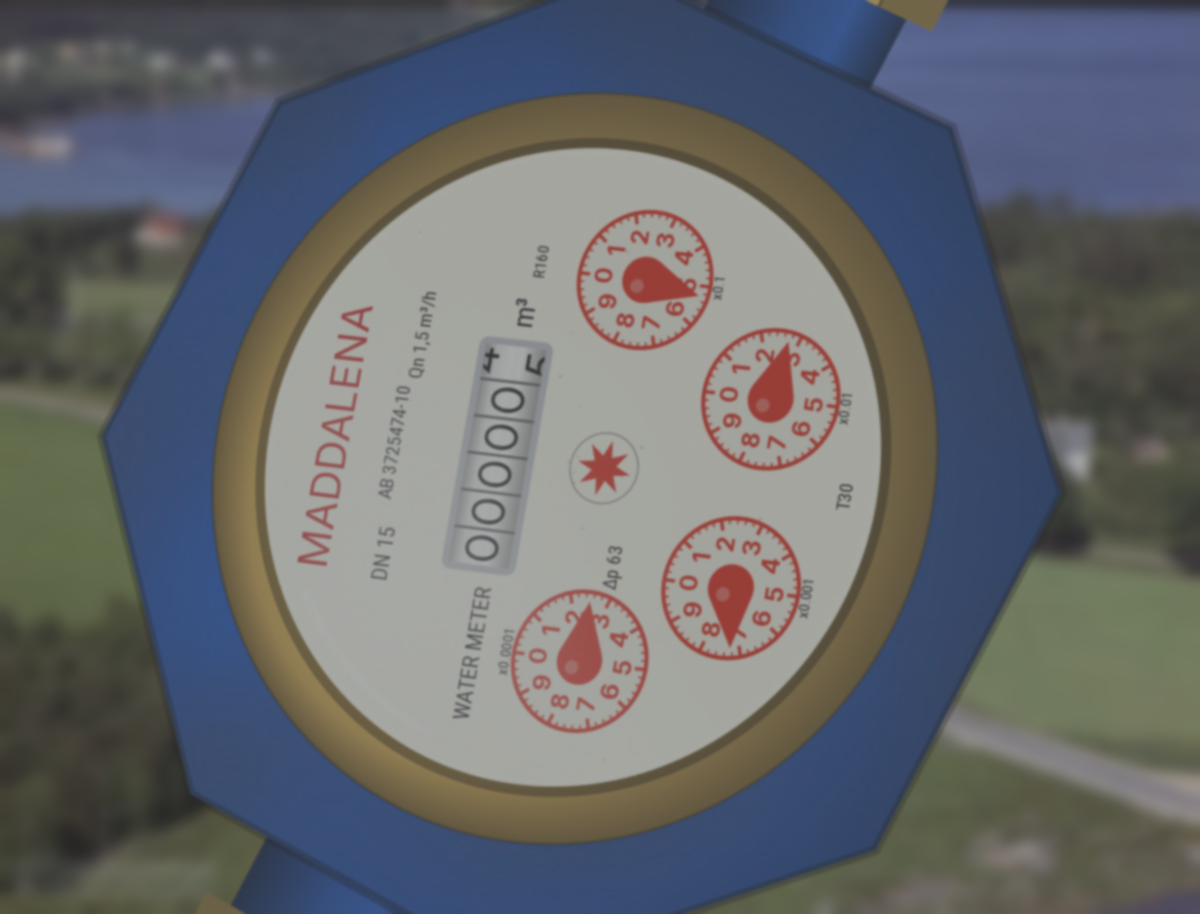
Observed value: **4.5272** m³
